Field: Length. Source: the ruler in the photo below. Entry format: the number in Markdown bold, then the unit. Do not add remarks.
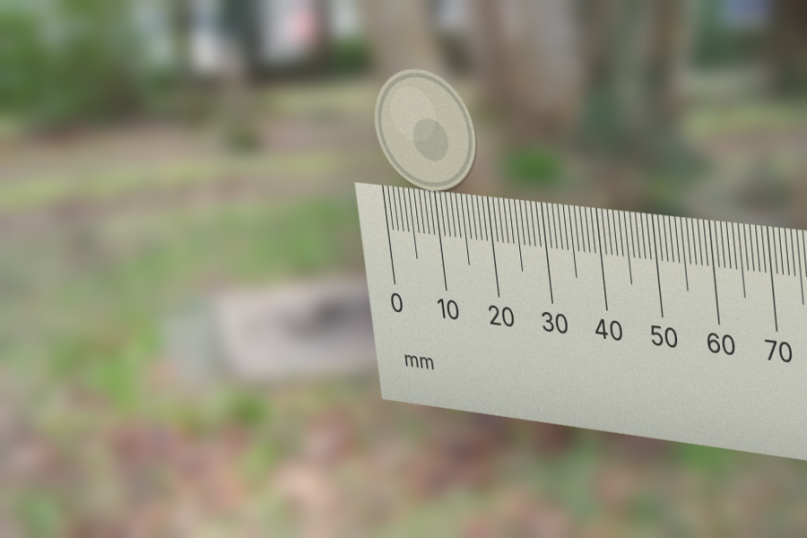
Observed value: **19** mm
